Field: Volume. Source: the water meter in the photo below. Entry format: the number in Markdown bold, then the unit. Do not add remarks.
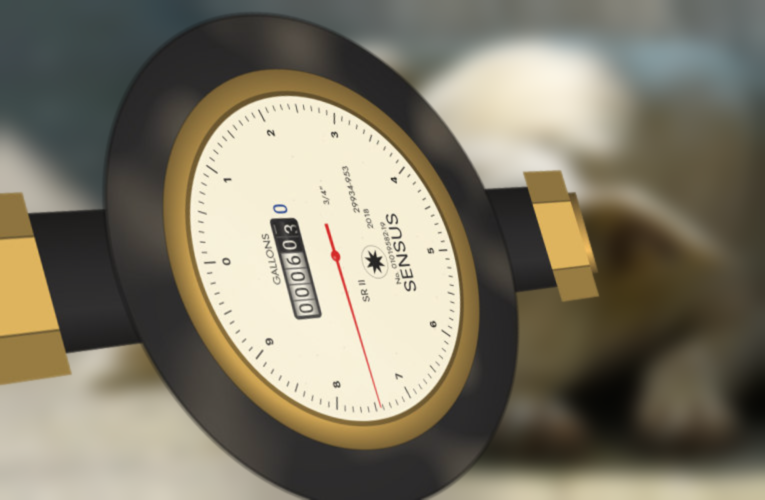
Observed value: **6027.4** gal
